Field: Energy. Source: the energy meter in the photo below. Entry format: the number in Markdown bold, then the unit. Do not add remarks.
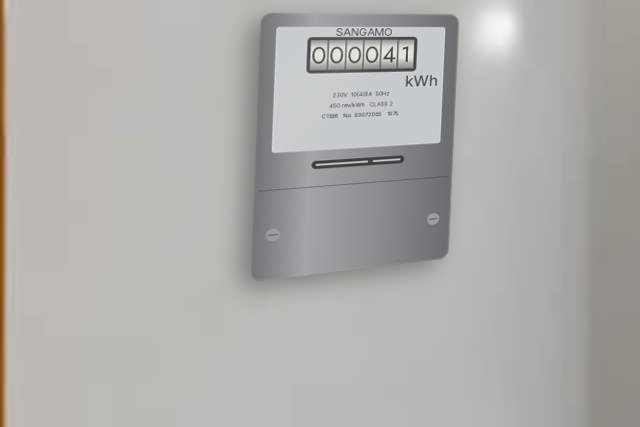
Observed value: **41** kWh
